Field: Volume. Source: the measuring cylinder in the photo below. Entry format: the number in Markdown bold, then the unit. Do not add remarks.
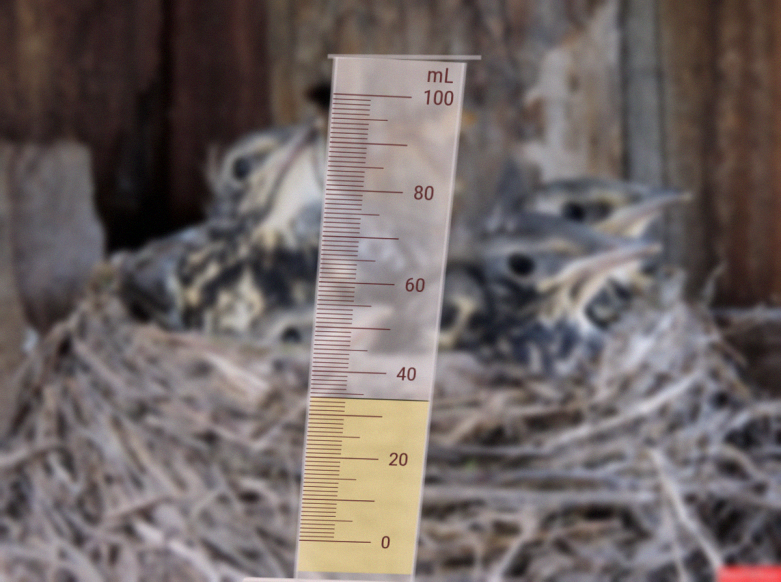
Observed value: **34** mL
